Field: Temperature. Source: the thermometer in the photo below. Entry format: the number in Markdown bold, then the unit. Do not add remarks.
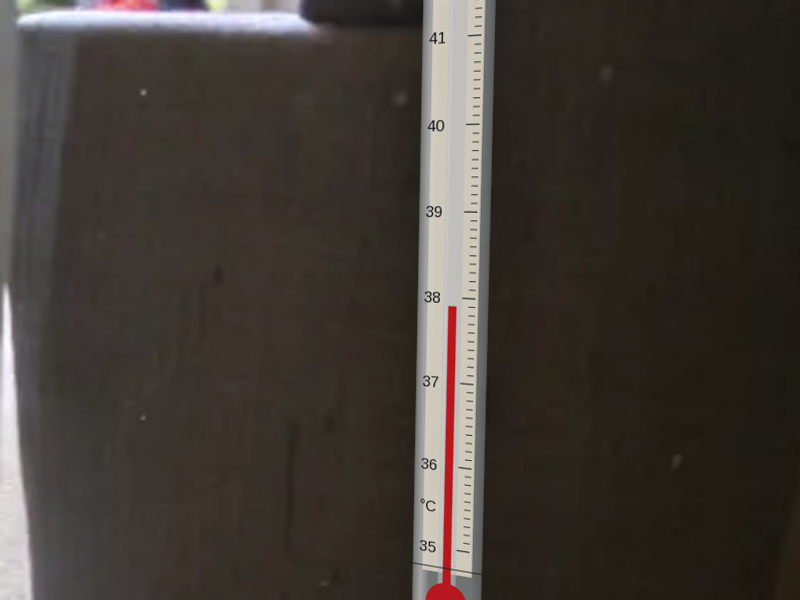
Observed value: **37.9** °C
